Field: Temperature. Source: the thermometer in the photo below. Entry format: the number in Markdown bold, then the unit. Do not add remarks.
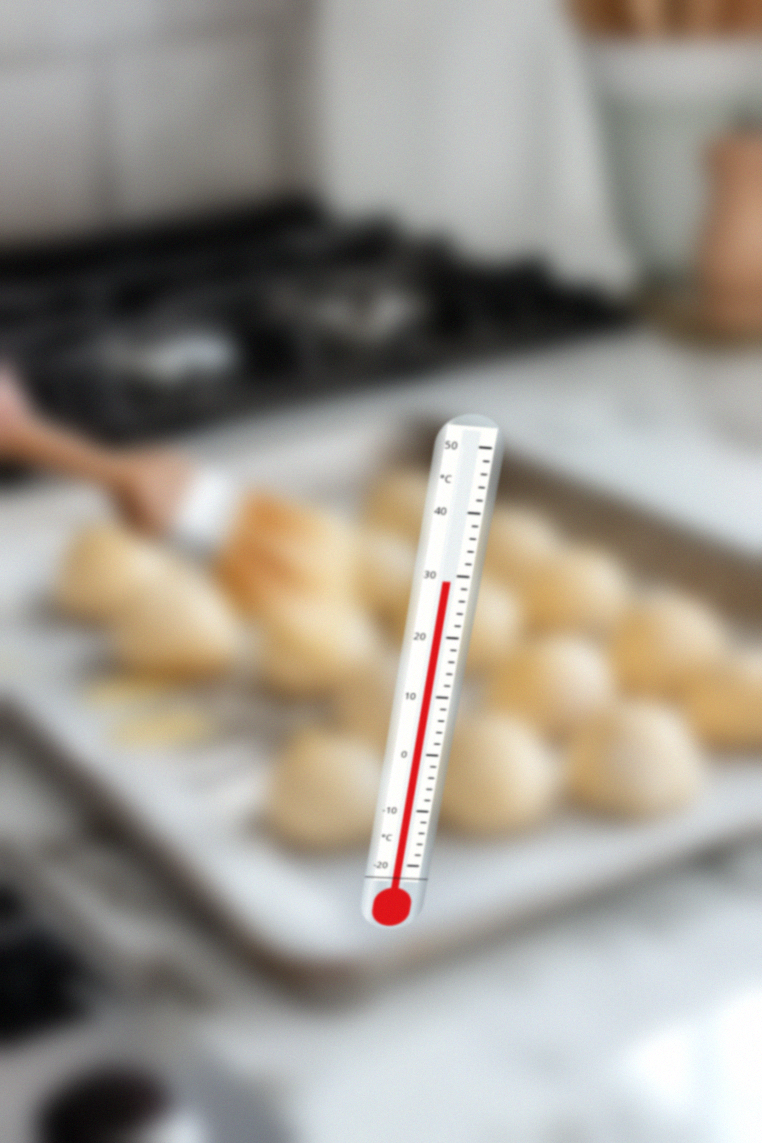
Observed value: **29** °C
